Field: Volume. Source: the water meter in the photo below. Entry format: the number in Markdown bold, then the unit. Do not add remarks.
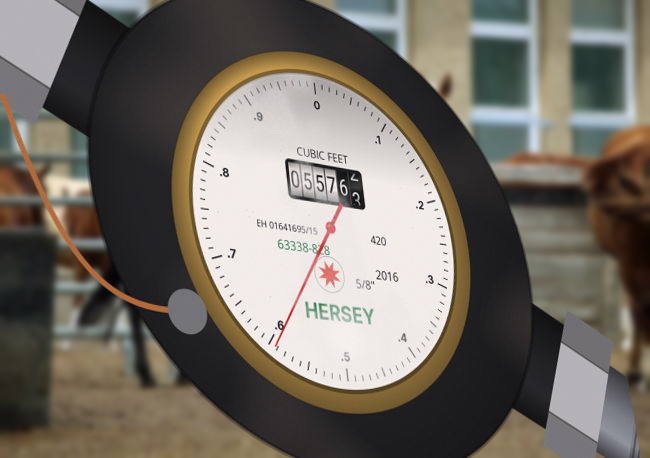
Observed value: **55762.59** ft³
